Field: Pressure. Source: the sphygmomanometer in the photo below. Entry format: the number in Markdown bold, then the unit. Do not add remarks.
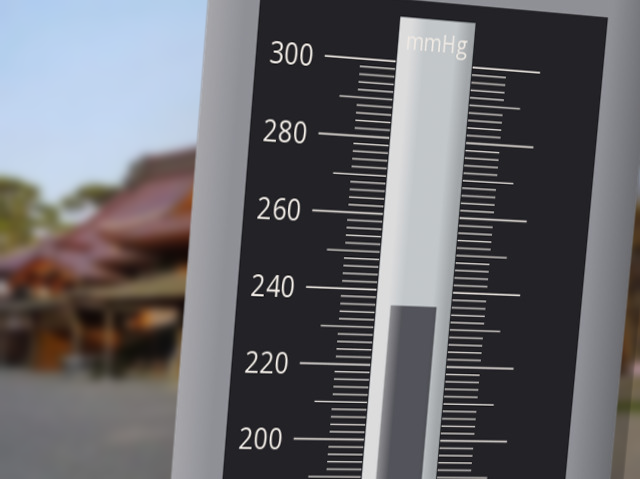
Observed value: **236** mmHg
